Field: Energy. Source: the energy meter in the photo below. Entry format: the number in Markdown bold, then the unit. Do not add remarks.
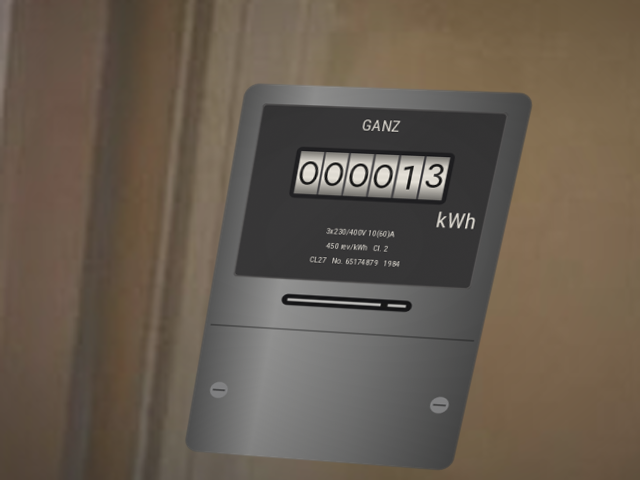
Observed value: **13** kWh
